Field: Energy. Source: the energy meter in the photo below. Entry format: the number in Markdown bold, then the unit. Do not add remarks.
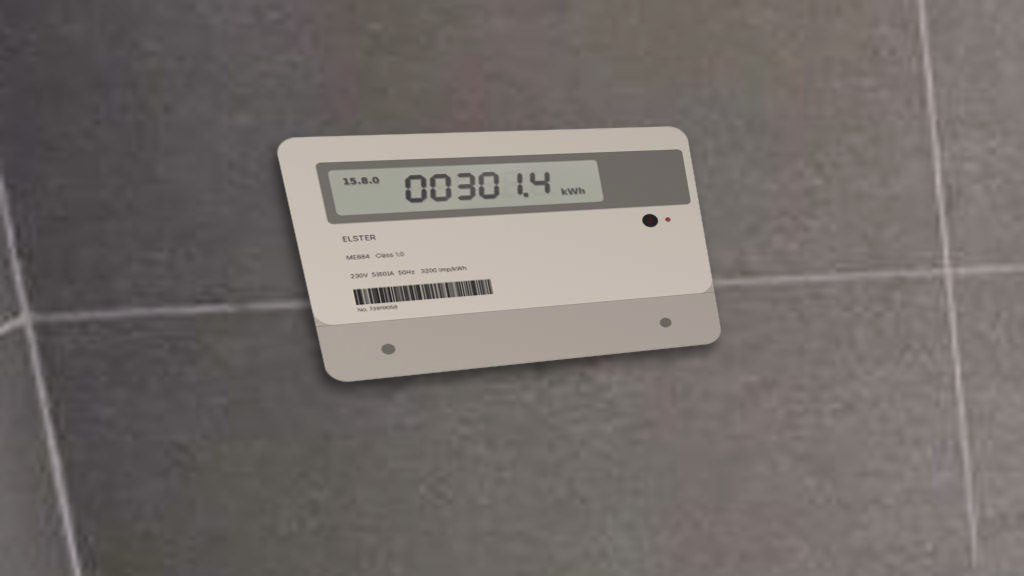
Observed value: **301.4** kWh
